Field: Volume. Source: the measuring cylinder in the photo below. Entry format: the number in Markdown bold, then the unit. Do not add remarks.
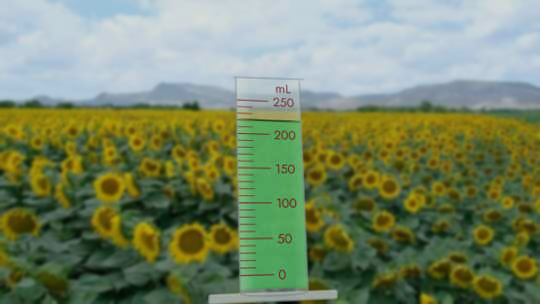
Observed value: **220** mL
